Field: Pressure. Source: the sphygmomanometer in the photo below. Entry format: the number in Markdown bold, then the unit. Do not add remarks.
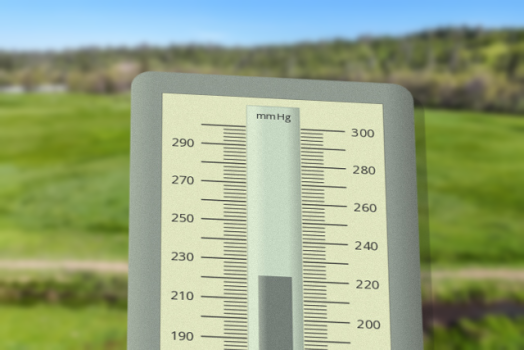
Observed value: **222** mmHg
